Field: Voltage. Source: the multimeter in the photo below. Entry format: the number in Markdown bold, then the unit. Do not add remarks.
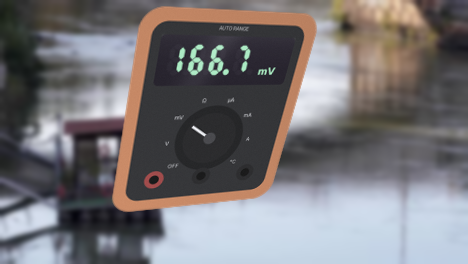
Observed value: **166.7** mV
